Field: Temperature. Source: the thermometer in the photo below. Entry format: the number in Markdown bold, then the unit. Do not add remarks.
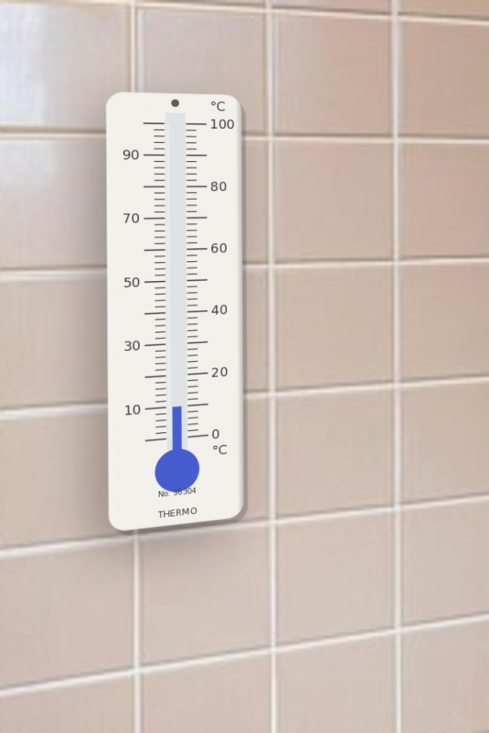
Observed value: **10** °C
